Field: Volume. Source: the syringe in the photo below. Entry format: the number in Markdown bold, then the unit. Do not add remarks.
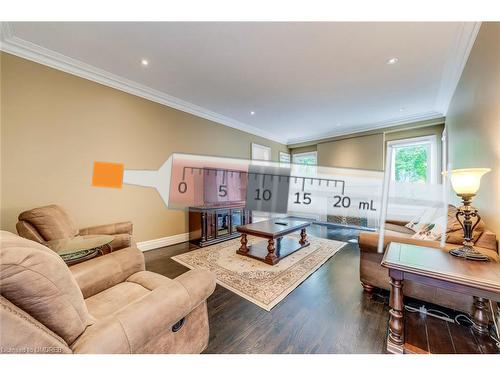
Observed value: **8** mL
